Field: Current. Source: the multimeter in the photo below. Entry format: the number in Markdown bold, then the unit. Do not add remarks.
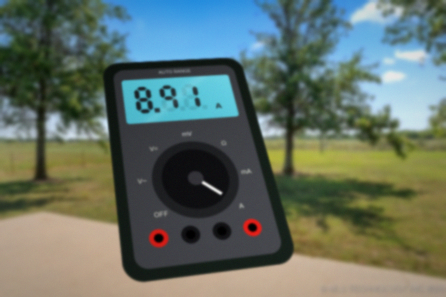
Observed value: **8.91** A
